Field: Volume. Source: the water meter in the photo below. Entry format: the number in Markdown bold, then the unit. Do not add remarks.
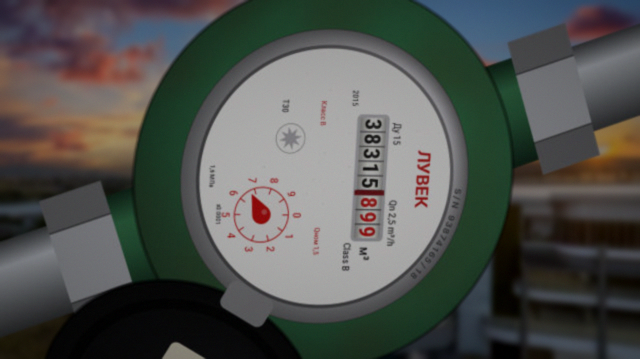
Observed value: **38315.8996** m³
